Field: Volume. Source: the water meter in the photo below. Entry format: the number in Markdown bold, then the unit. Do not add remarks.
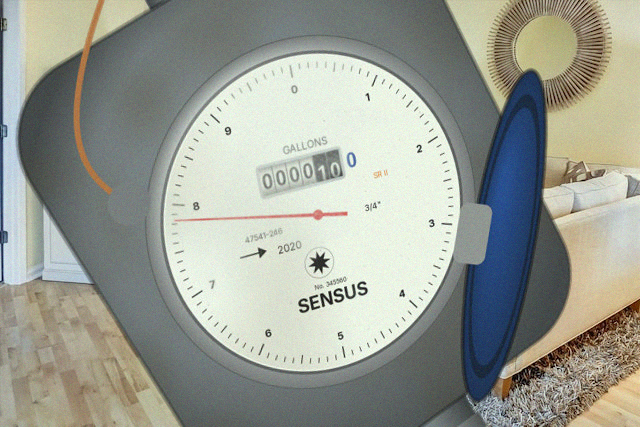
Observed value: **97.8** gal
